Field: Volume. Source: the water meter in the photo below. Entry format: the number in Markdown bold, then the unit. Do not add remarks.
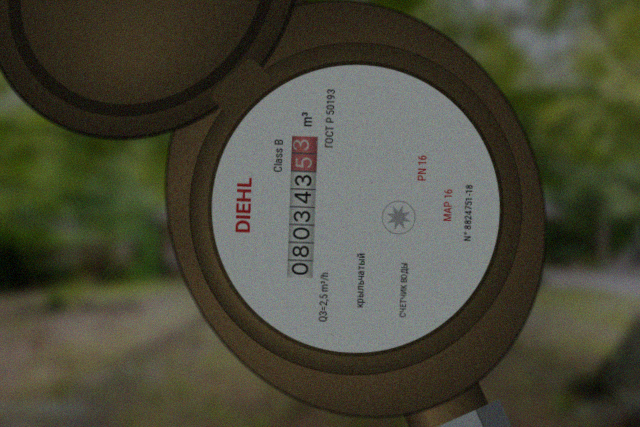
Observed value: **80343.53** m³
